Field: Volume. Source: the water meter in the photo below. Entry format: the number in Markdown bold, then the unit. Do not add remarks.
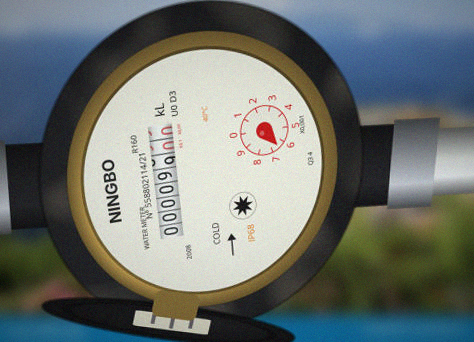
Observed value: **98.996** kL
